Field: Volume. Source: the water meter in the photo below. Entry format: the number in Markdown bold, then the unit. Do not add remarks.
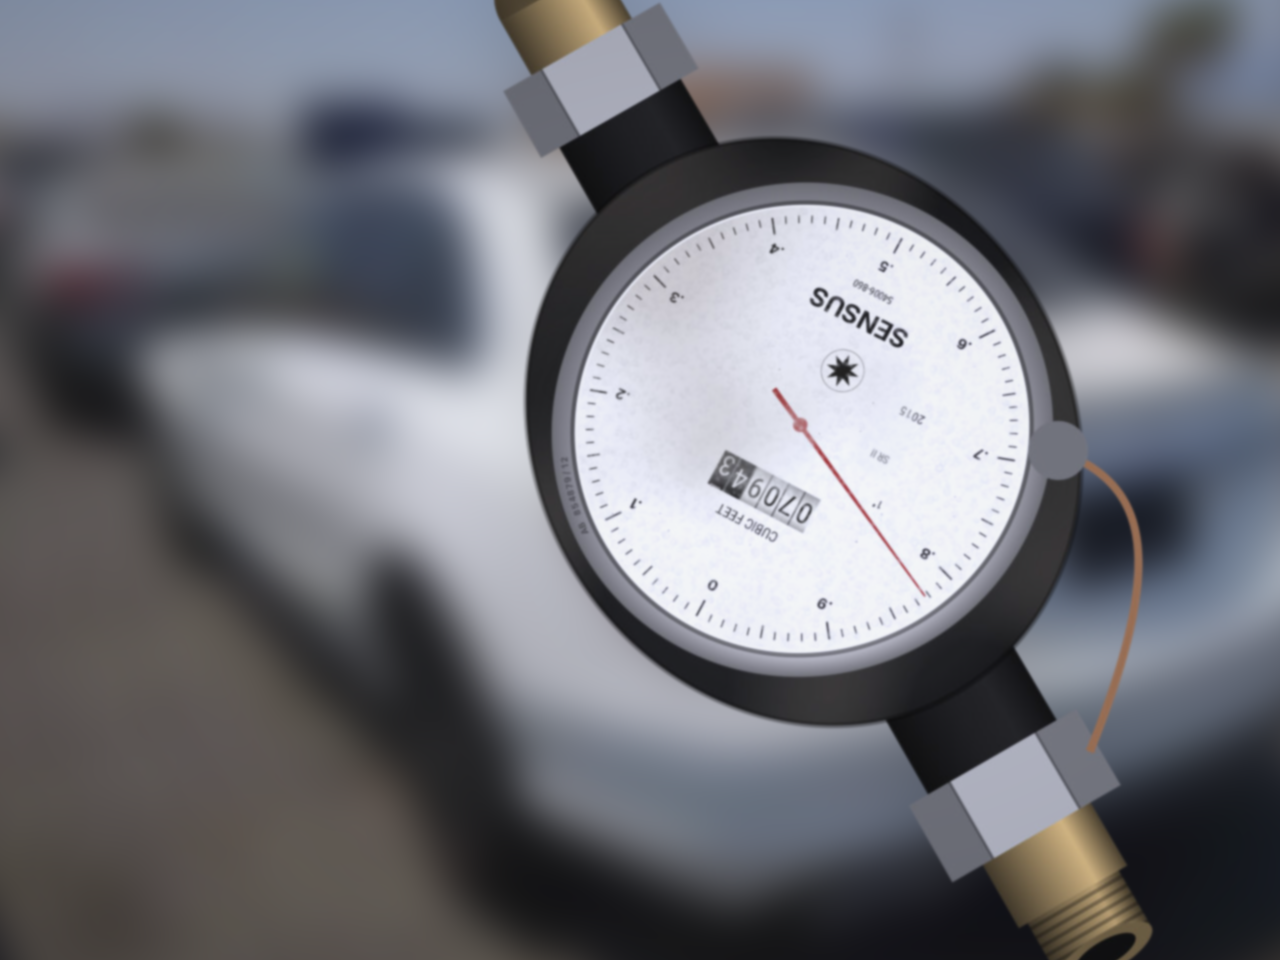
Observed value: **70942.82** ft³
